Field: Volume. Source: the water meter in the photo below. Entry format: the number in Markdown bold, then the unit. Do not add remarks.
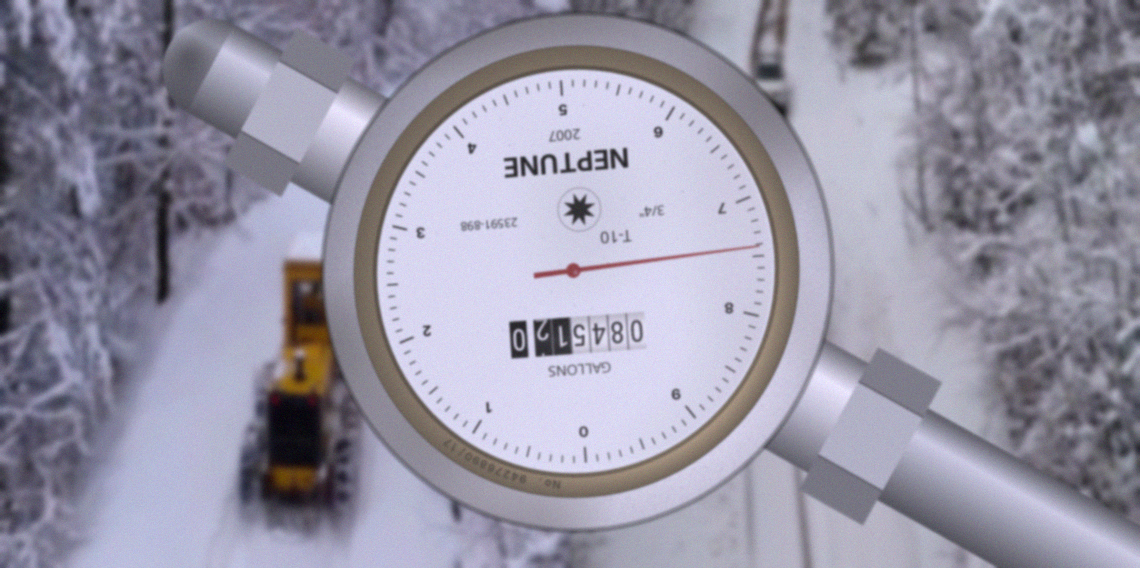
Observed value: **845117.4** gal
